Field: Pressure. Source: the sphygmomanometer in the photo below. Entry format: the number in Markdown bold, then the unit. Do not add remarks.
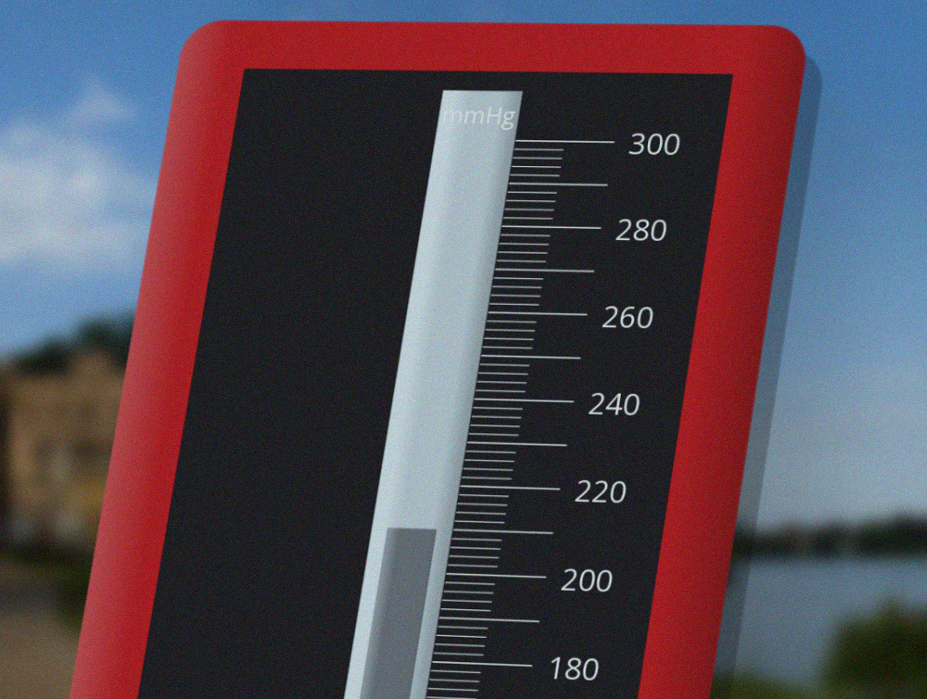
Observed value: **210** mmHg
